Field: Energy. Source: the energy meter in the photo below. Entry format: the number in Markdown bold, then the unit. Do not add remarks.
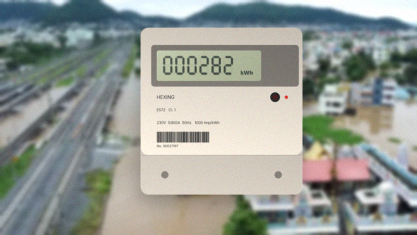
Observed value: **282** kWh
